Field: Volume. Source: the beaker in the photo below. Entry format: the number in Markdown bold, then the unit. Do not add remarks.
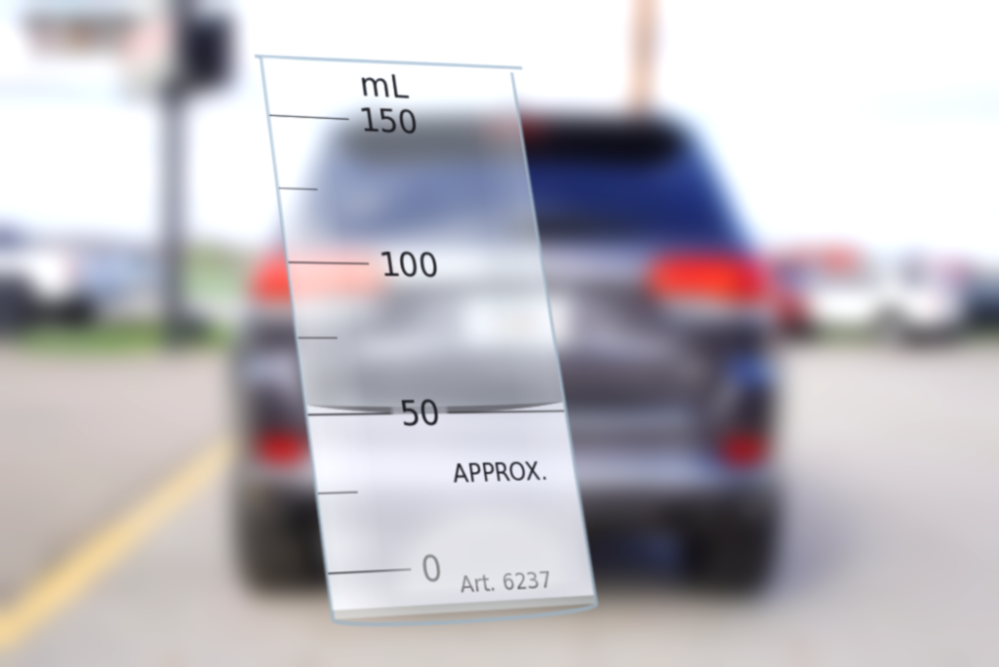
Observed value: **50** mL
